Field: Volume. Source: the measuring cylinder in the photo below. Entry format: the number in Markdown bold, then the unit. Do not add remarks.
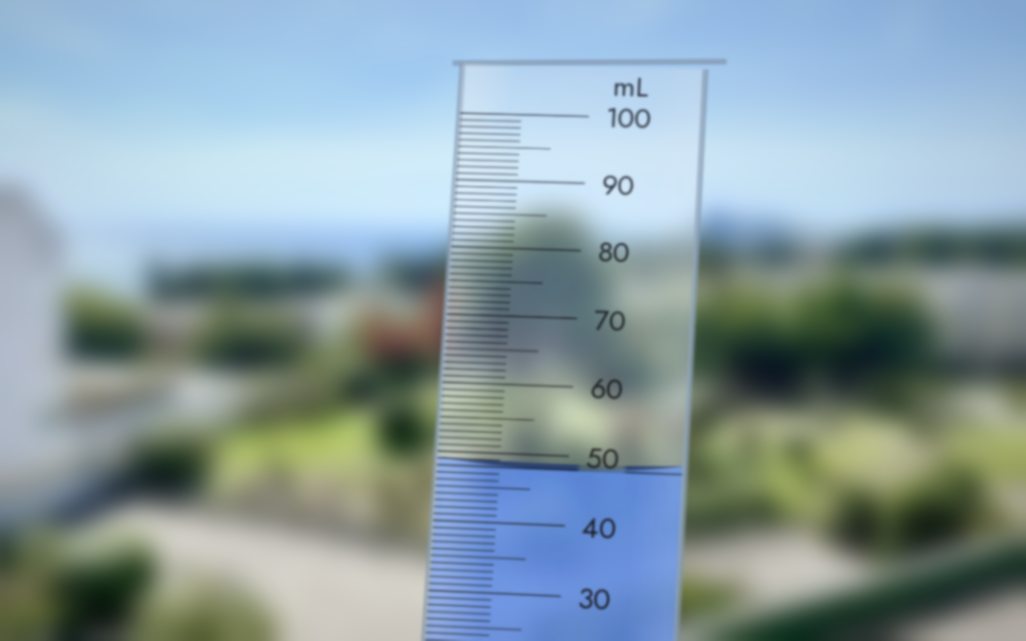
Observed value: **48** mL
